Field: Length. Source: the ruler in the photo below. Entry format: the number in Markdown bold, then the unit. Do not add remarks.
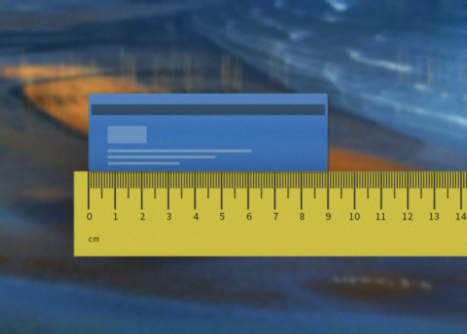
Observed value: **9** cm
